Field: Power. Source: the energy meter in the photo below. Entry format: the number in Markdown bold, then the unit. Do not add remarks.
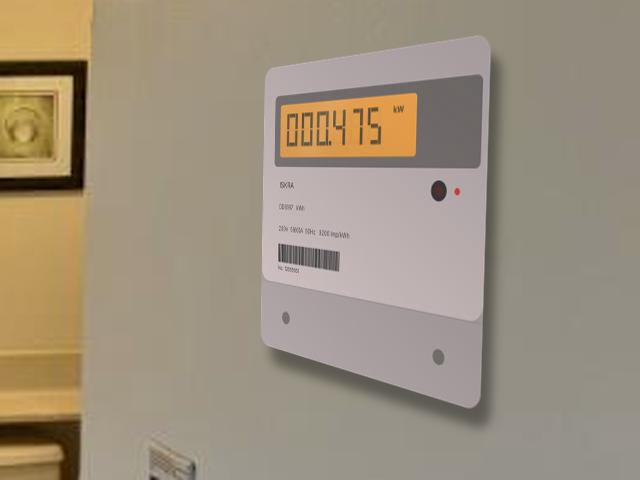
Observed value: **0.475** kW
